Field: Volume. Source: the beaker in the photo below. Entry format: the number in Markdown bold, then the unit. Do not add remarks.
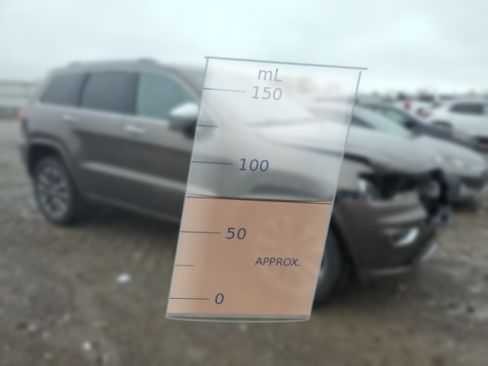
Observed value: **75** mL
